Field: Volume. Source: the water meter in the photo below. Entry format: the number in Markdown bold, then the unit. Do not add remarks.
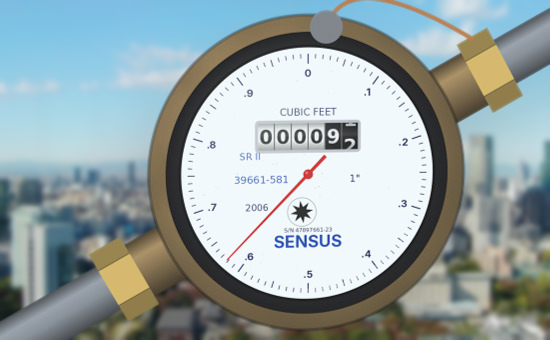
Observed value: **91.62** ft³
